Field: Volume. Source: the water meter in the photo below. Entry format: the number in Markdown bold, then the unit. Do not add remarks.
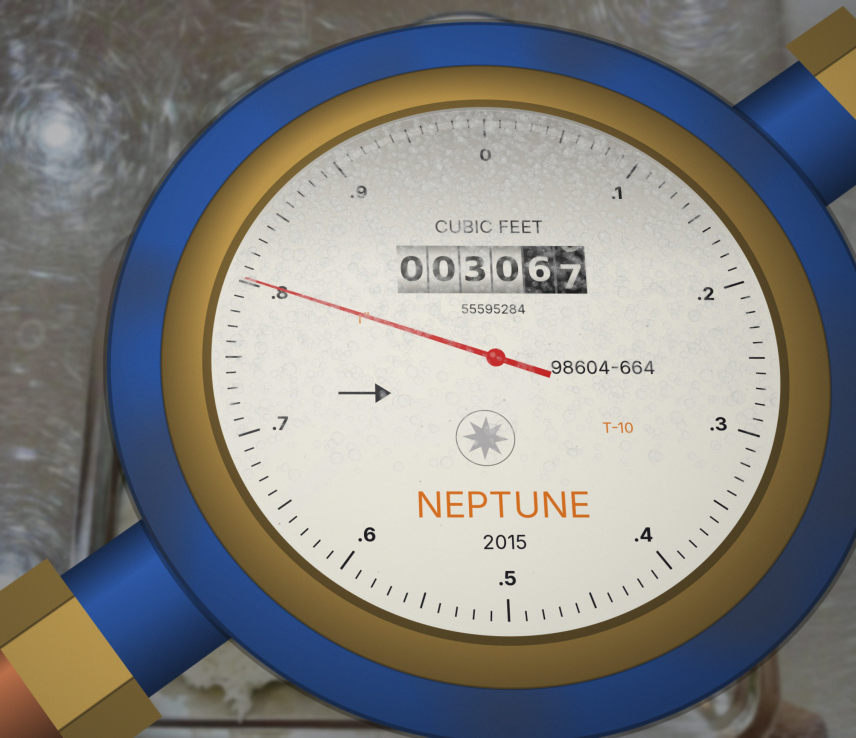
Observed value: **3066.80** ft³
